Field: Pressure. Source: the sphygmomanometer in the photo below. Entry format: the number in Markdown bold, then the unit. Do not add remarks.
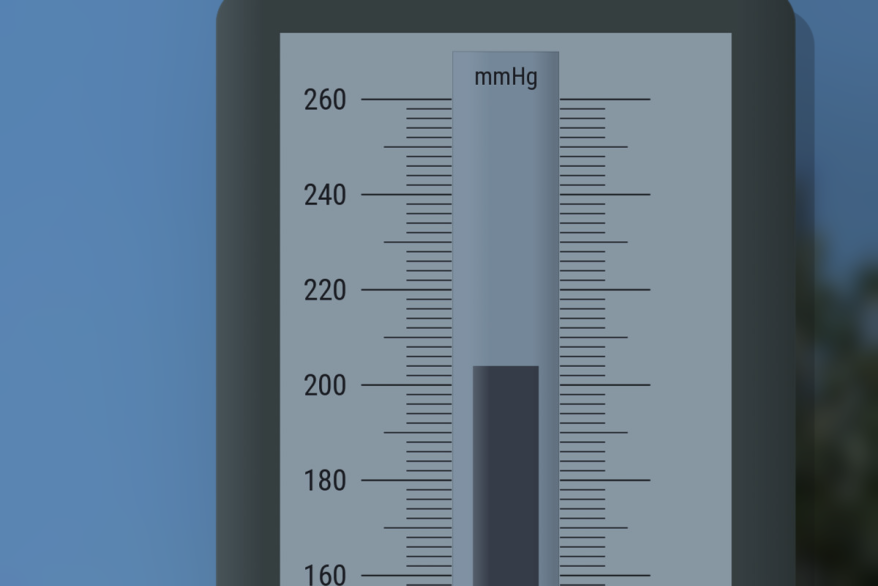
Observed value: **204** mmHg
